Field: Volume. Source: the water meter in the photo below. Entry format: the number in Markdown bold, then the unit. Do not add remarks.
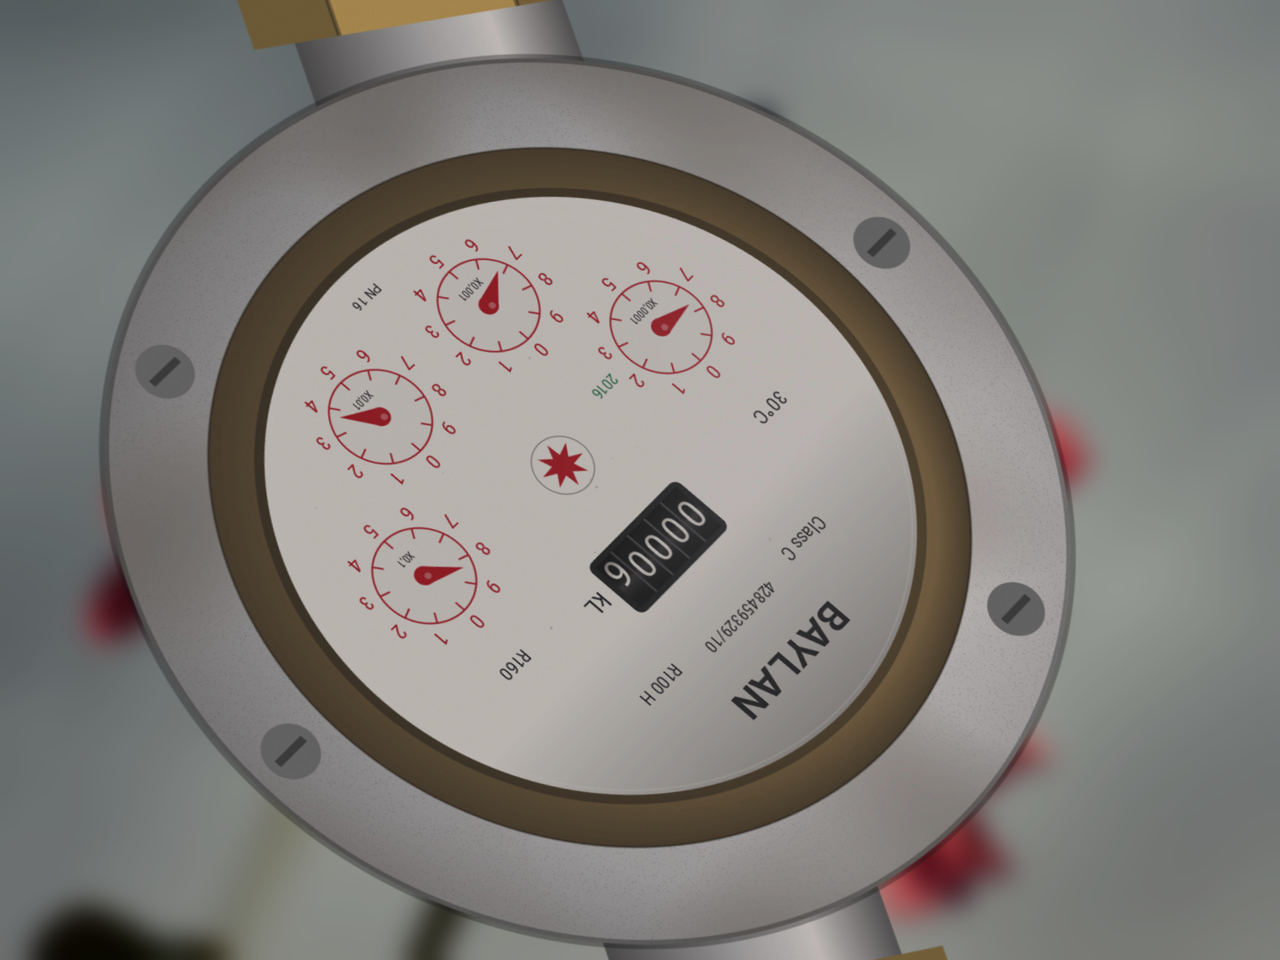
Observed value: **5.8367** kL
